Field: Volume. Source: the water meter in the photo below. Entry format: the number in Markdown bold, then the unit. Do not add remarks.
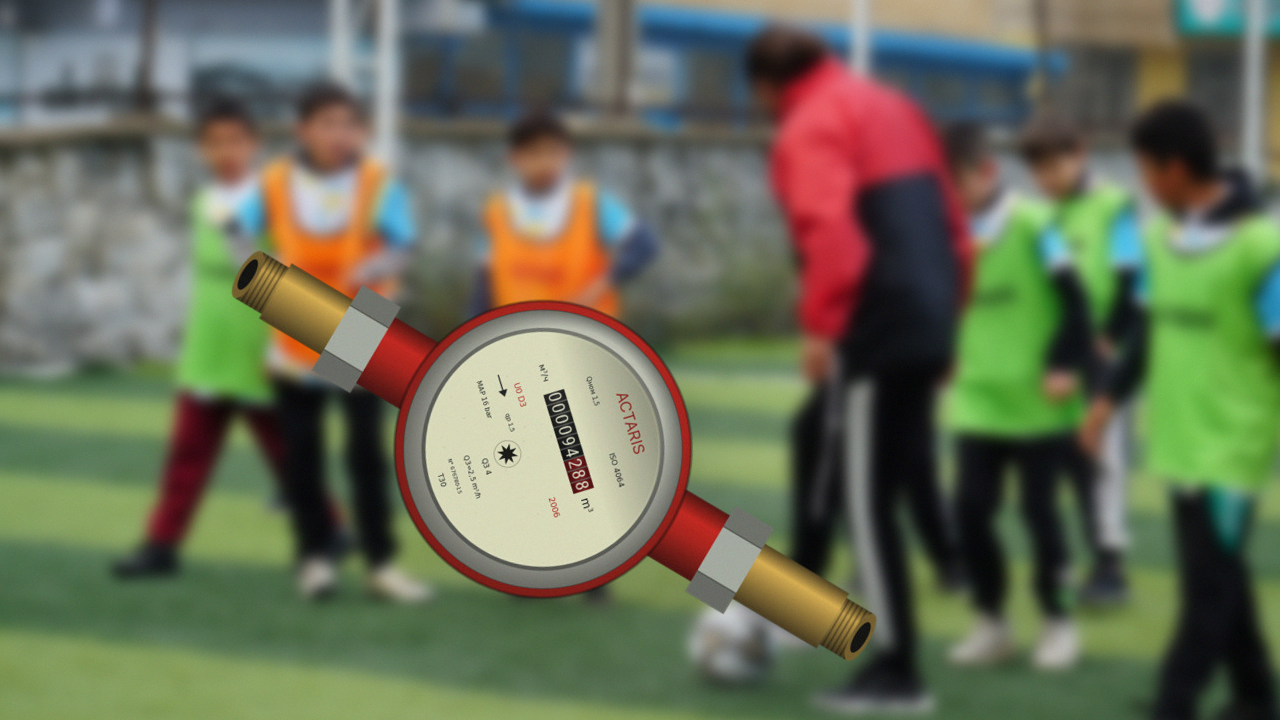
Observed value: **94.288** m³
